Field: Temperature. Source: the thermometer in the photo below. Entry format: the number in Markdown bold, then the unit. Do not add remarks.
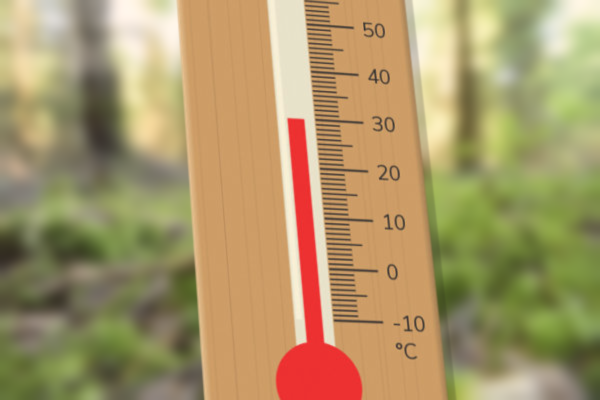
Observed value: **30** °C
